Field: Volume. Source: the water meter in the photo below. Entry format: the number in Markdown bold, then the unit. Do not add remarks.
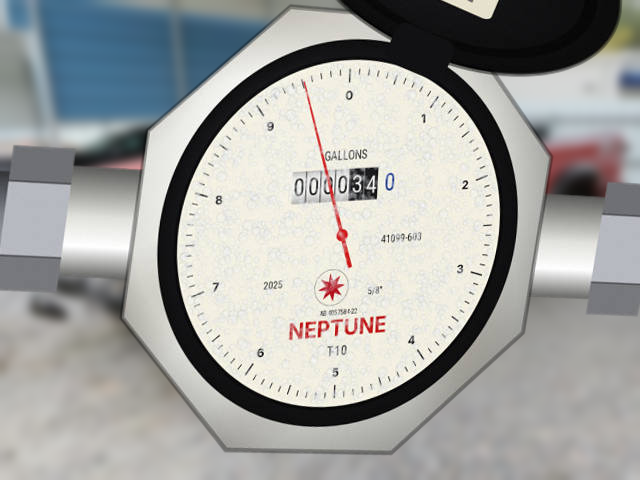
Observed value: **339.5** gal
